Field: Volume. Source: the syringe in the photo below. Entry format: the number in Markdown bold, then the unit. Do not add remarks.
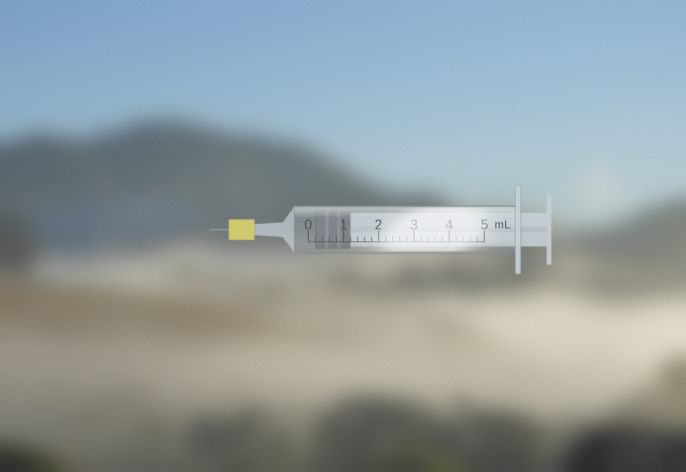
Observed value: **0.2** mL
